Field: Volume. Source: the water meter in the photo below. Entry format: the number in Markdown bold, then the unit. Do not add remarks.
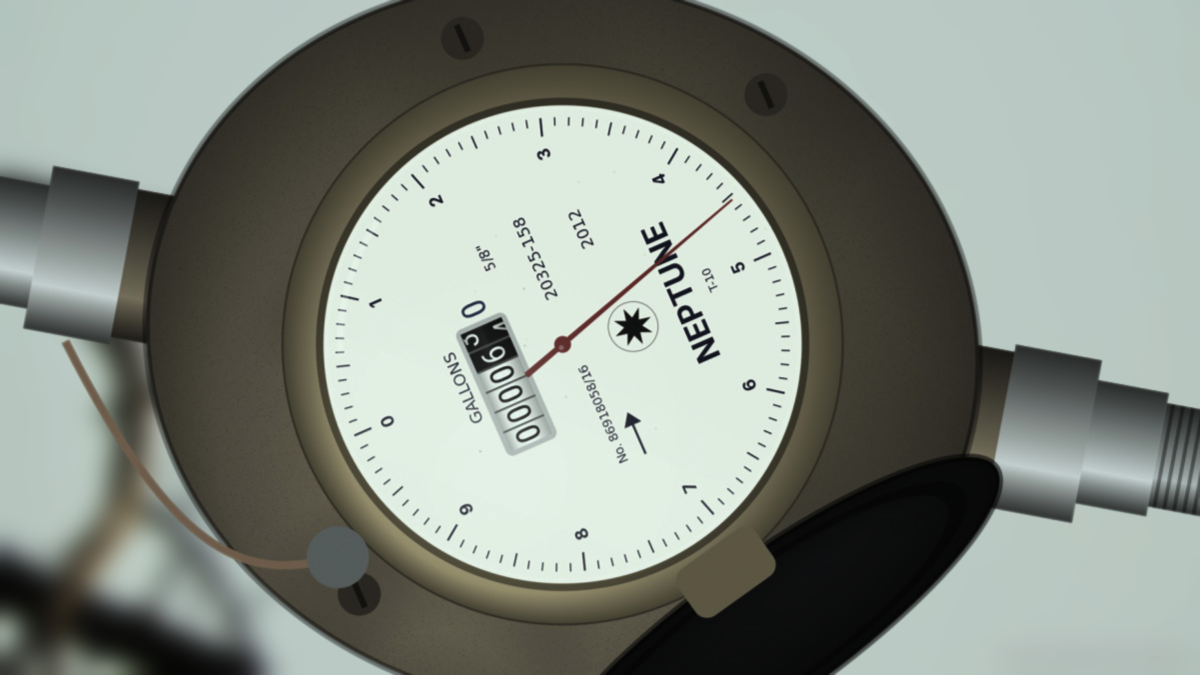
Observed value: **634.5** gal
